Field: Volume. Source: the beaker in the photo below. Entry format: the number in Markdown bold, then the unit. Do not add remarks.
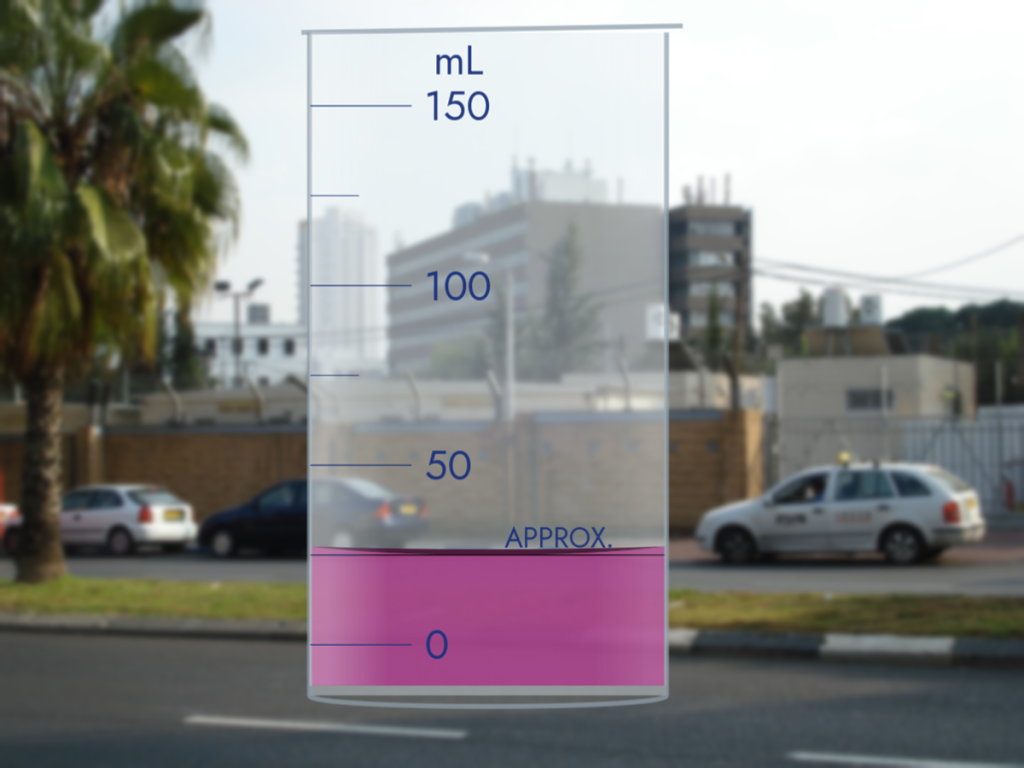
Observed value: **25** mL
